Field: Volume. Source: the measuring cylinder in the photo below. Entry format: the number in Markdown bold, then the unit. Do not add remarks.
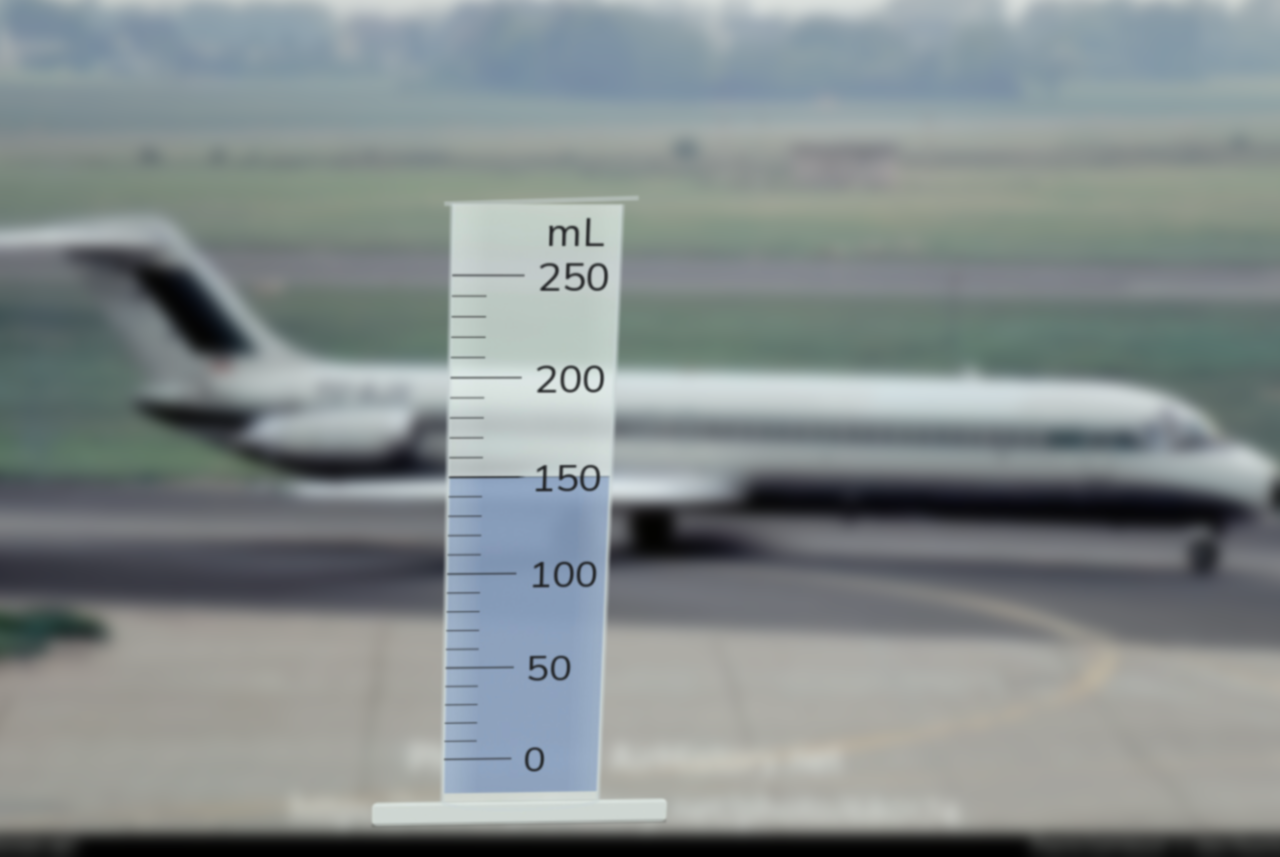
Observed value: **150** mL
